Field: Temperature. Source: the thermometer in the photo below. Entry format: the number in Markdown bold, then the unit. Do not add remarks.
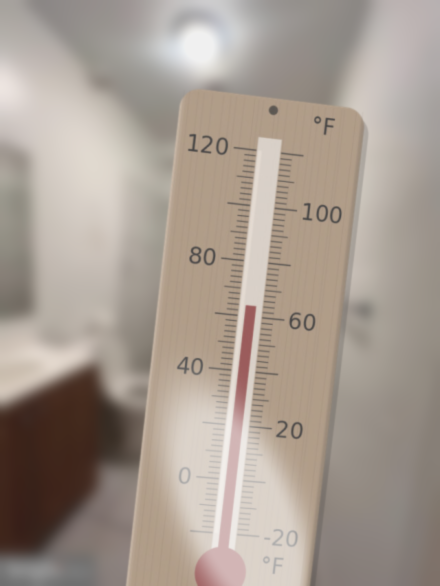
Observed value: **64** °F
